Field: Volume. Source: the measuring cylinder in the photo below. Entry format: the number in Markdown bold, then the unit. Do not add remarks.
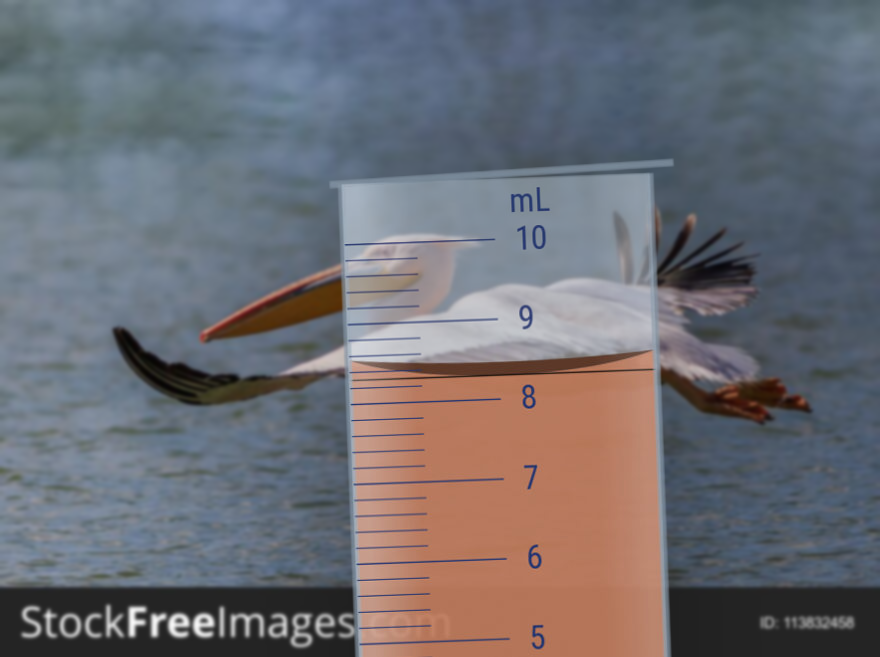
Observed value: **8.3** mL
